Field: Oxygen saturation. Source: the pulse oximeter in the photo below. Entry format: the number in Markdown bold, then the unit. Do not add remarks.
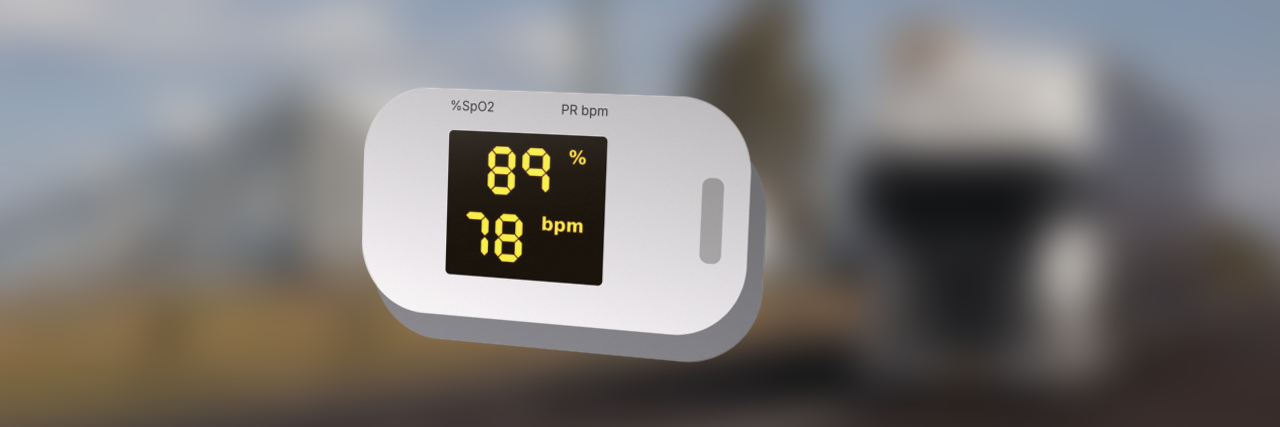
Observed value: **89** %
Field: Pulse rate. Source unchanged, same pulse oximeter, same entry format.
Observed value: **78** bpm
